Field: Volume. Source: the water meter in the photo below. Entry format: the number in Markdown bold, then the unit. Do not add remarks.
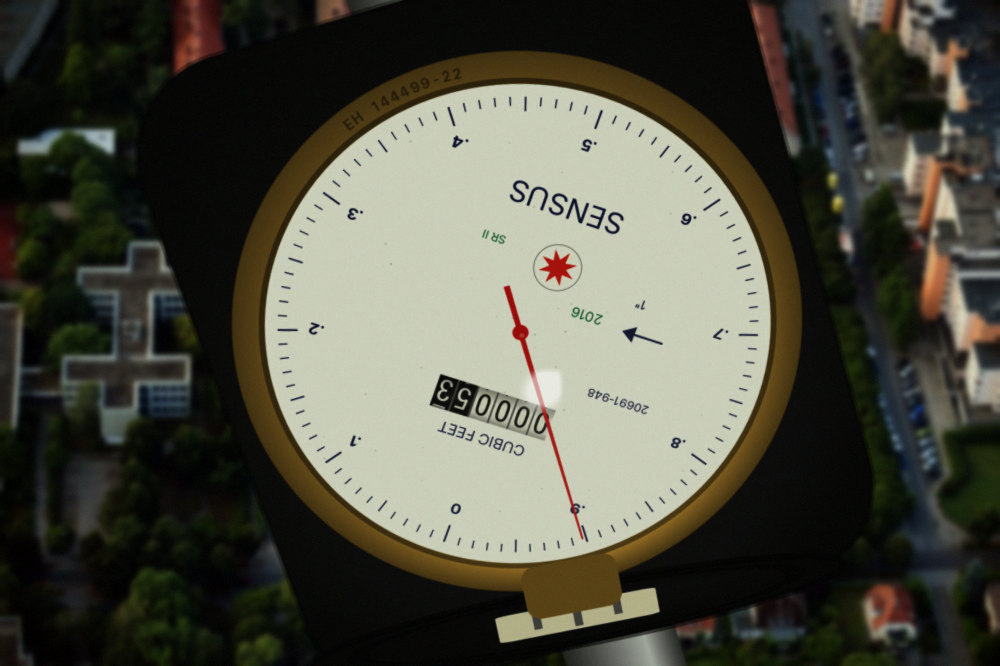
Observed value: **52.90** ft³
